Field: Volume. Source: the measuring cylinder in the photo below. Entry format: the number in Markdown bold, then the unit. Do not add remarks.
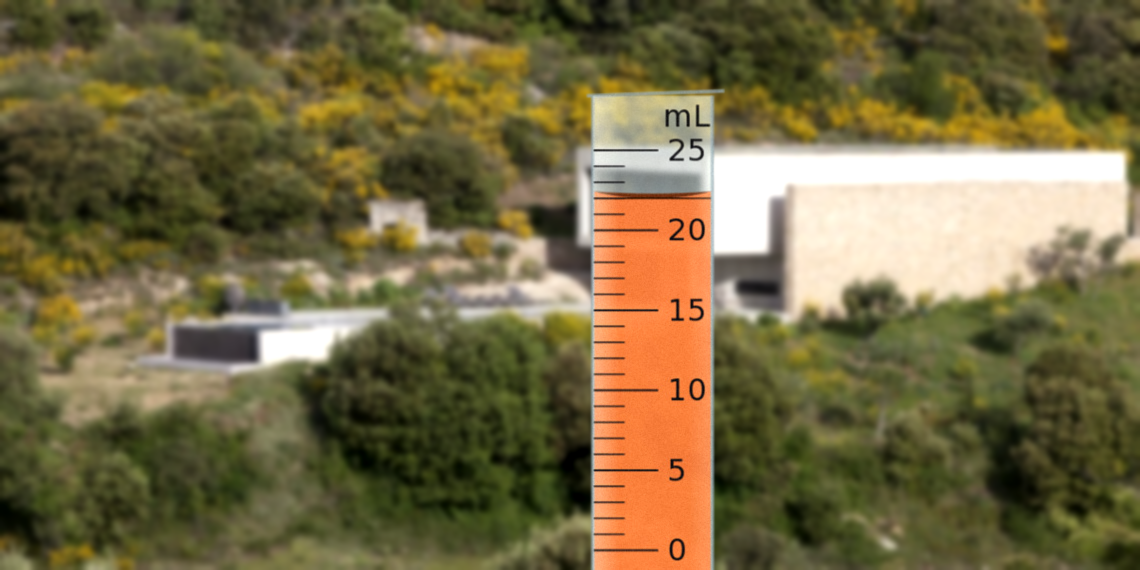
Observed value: **22** mL
